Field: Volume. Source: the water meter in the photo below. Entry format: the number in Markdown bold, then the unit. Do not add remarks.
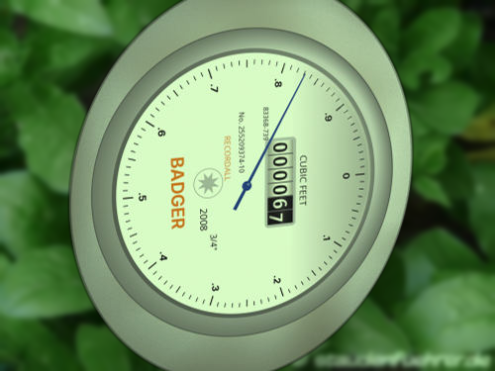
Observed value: **66.83** ft³
